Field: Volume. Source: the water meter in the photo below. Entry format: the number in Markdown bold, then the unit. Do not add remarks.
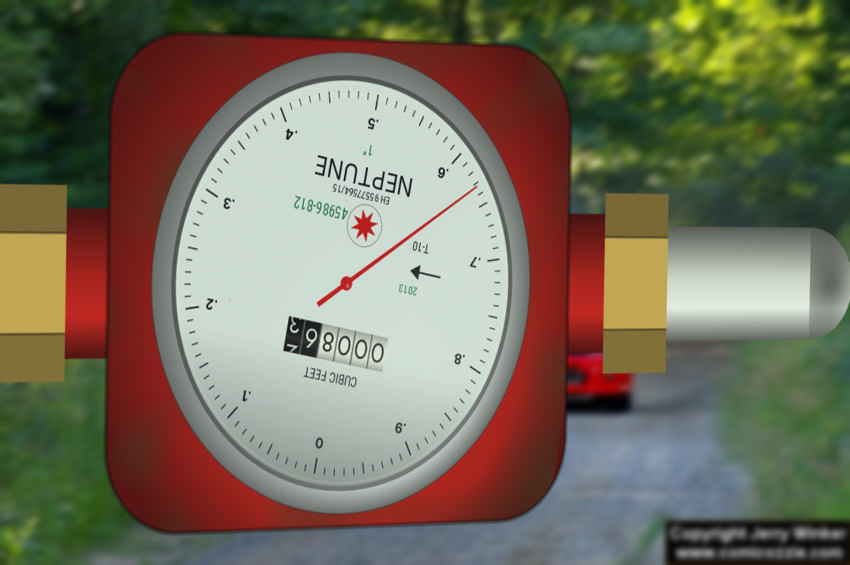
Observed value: **862.63** ft³
